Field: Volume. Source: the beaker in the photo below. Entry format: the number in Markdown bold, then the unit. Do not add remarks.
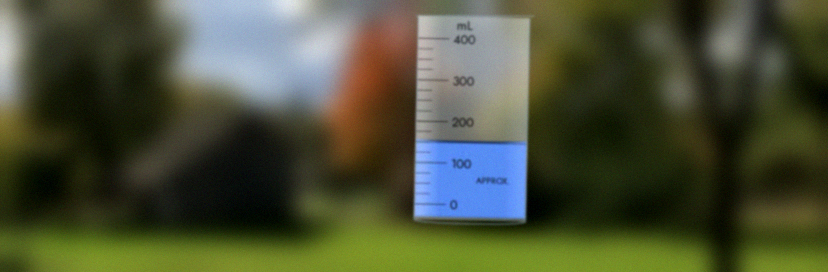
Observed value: **150** mL
